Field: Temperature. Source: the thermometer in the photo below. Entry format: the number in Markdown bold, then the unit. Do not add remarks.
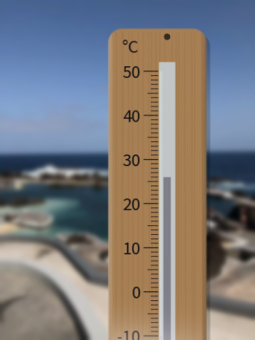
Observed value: **26** °C
